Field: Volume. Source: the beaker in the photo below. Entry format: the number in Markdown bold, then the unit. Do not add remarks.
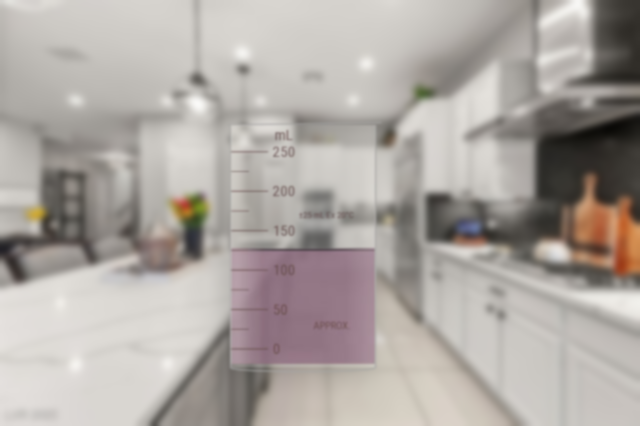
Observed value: **125** mL
